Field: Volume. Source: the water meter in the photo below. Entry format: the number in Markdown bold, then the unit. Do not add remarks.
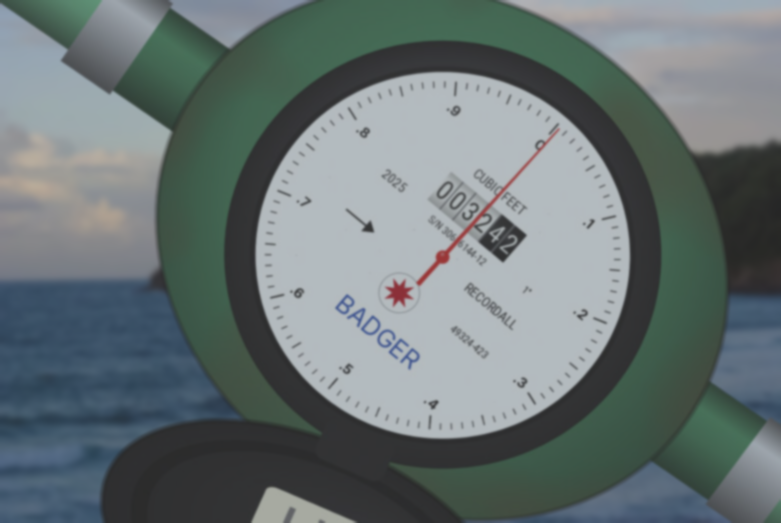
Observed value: **3242.00** ft³
